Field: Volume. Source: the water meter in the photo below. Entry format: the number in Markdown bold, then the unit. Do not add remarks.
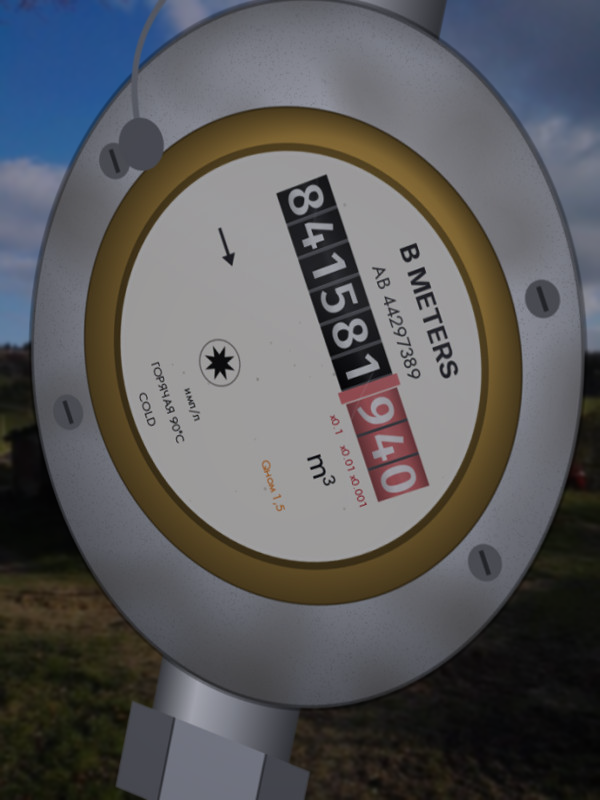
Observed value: **841581.940** m³
